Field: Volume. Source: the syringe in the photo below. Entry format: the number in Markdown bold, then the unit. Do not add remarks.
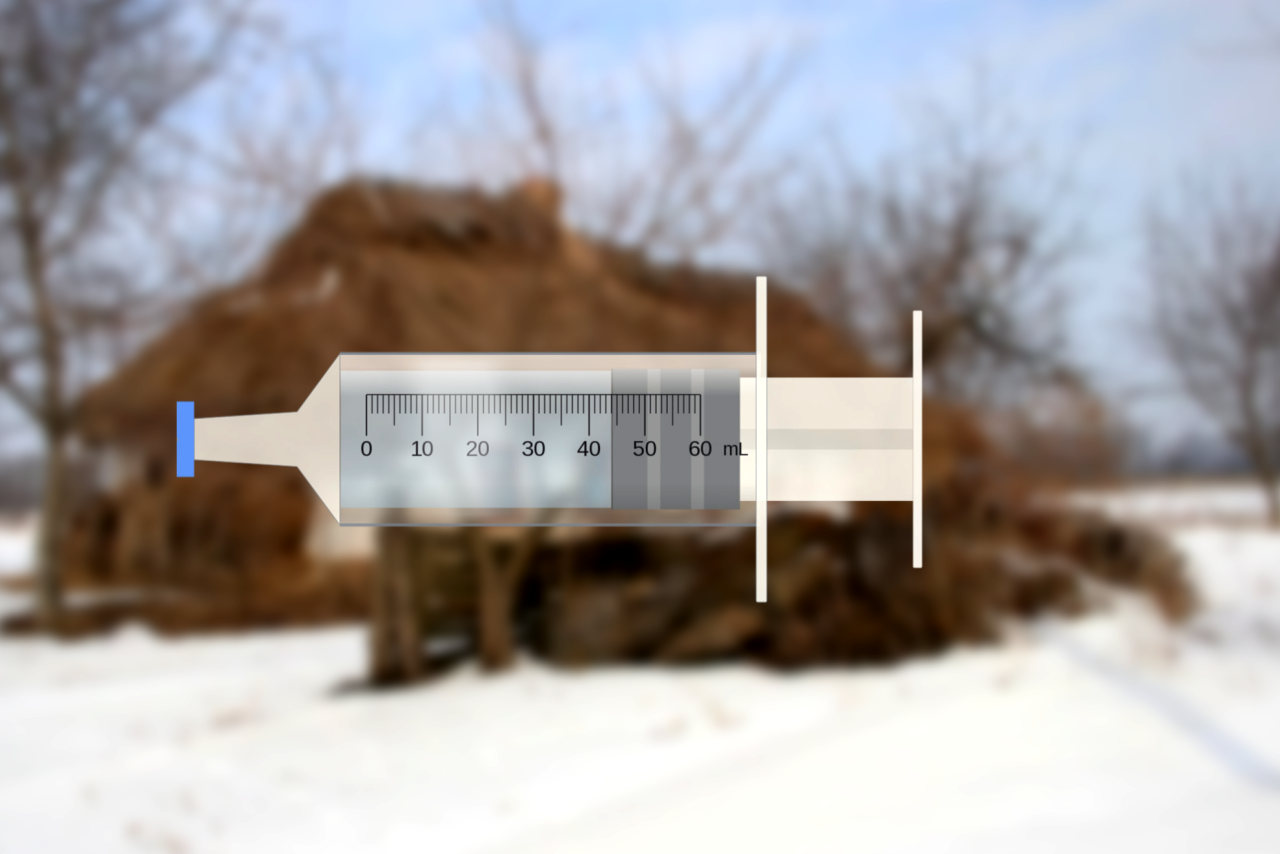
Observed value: **44** mL
